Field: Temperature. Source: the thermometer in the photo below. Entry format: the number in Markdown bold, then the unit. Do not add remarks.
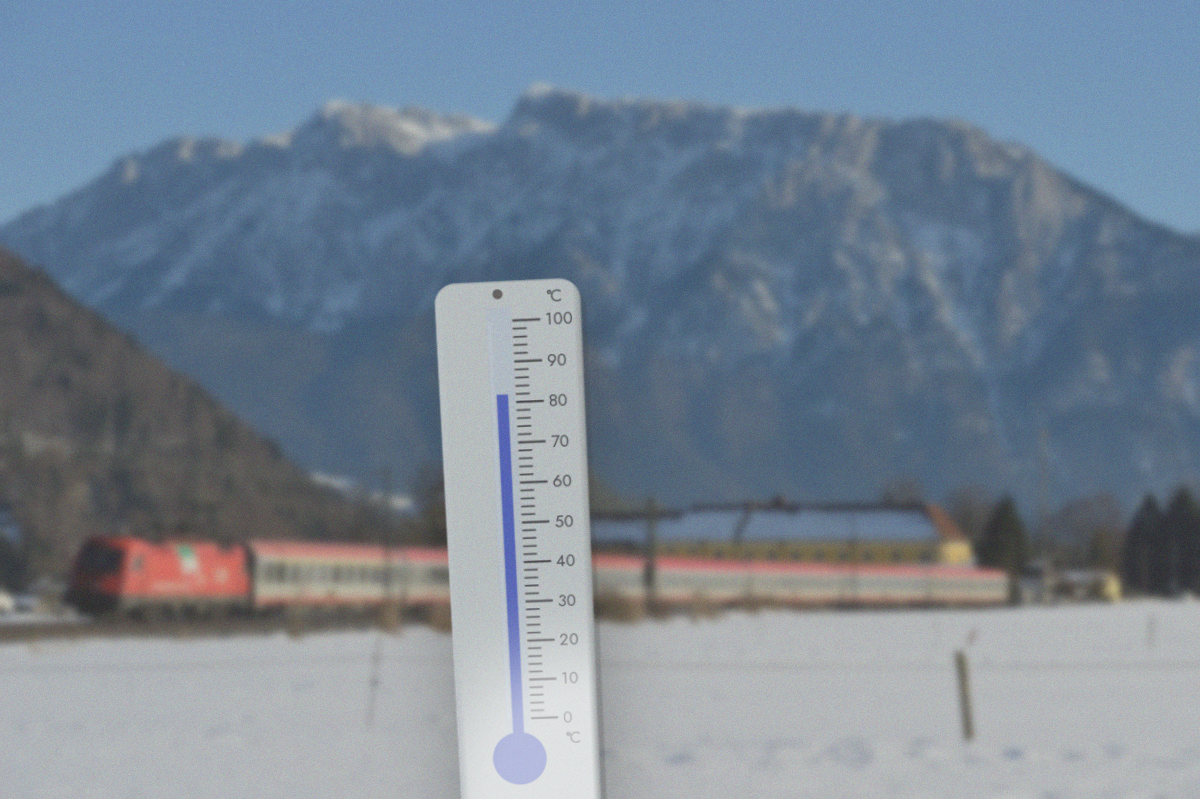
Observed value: **82** °C
